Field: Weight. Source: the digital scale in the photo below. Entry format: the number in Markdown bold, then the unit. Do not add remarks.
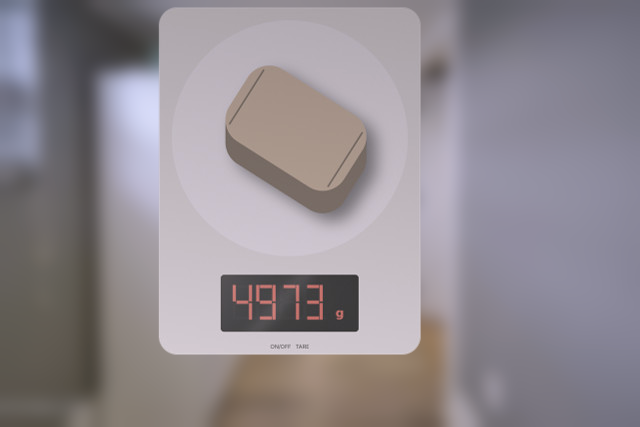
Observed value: **4973** g
